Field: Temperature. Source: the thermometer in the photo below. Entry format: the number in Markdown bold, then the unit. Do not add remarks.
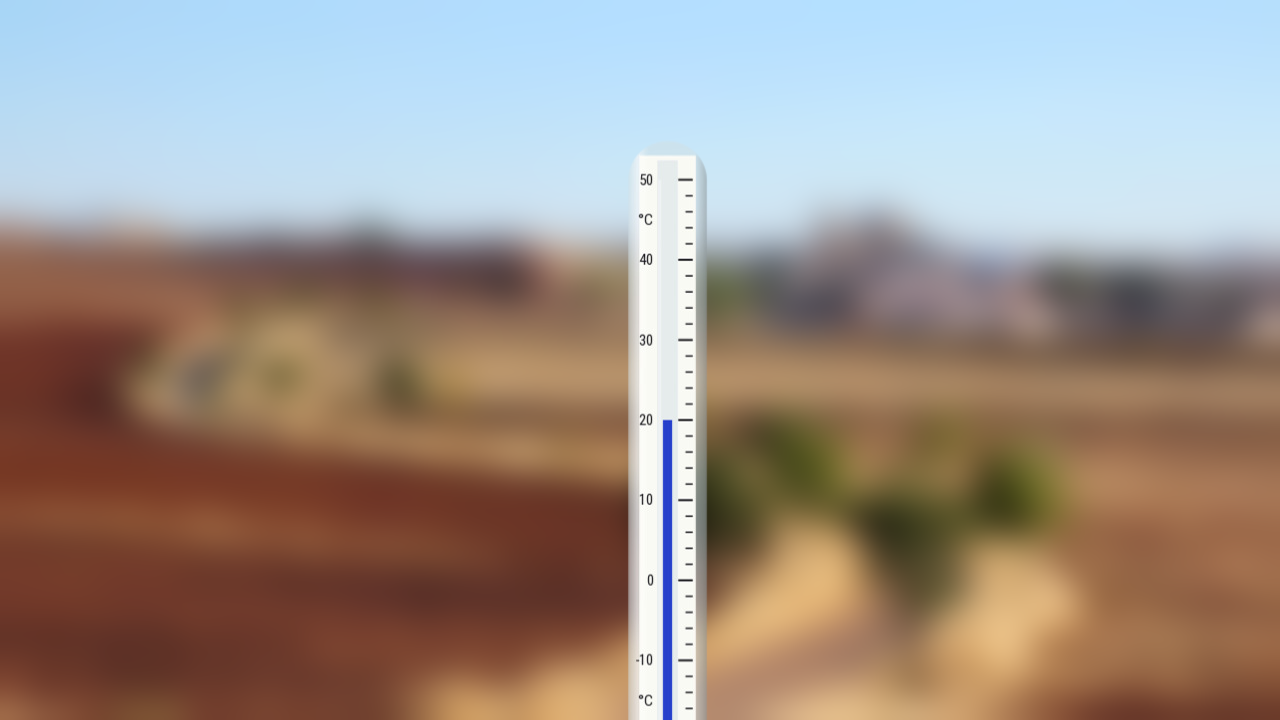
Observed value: **20** °C
